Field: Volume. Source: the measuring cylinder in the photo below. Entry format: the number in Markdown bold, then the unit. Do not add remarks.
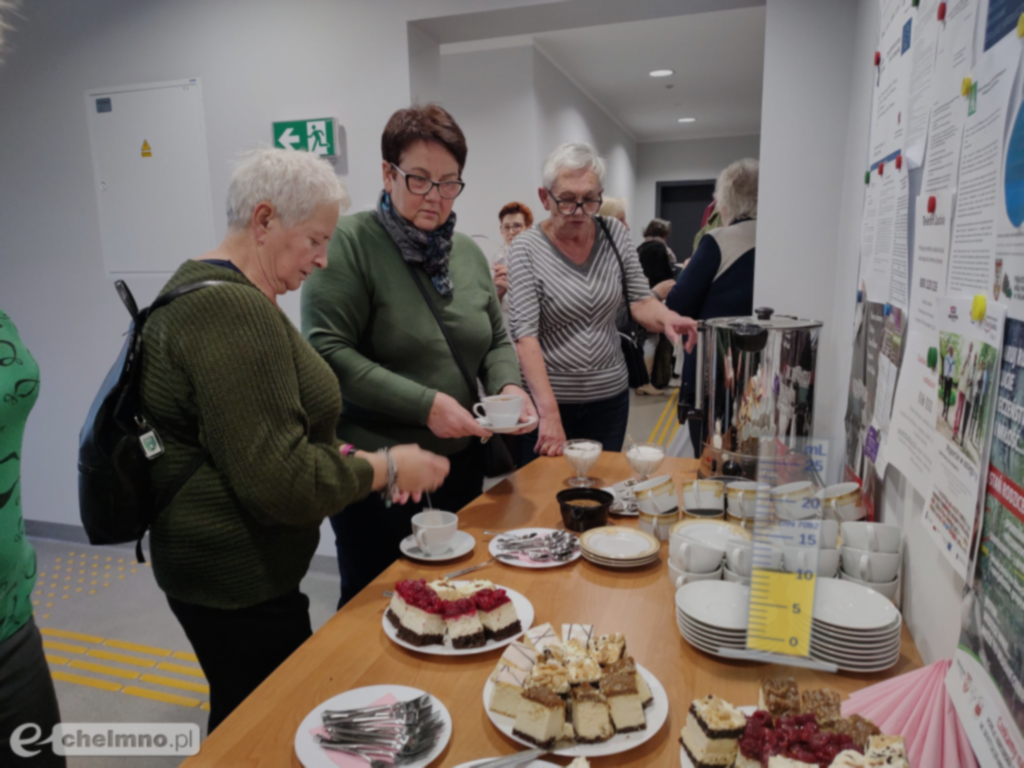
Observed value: **10** mL
